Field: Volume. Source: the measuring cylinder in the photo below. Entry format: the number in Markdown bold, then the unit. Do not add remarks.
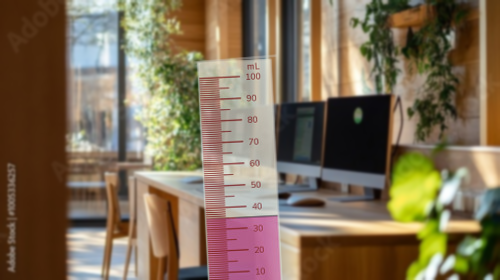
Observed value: **35** mL
